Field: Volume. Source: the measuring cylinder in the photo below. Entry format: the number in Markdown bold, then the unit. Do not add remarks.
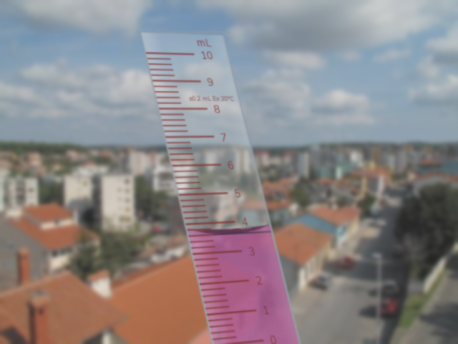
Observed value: **3.6** mL
